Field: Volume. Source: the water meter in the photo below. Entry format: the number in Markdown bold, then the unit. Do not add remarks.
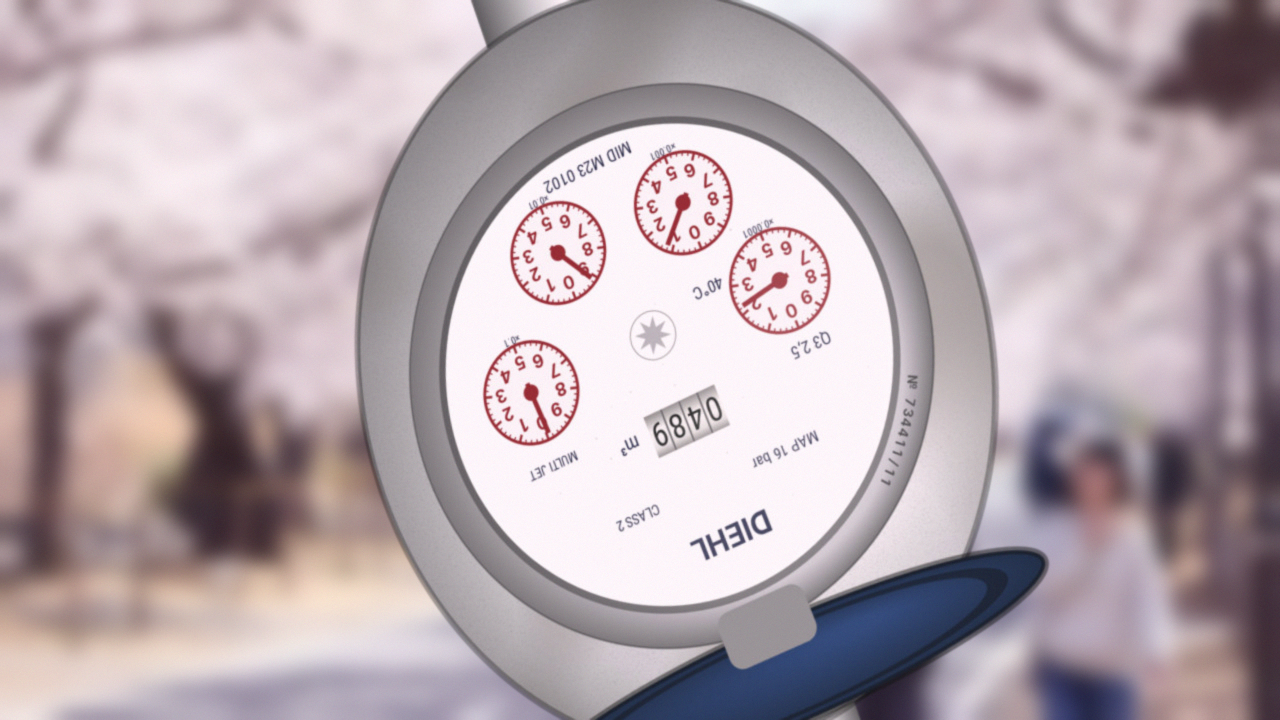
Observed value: **488.9912** m³
